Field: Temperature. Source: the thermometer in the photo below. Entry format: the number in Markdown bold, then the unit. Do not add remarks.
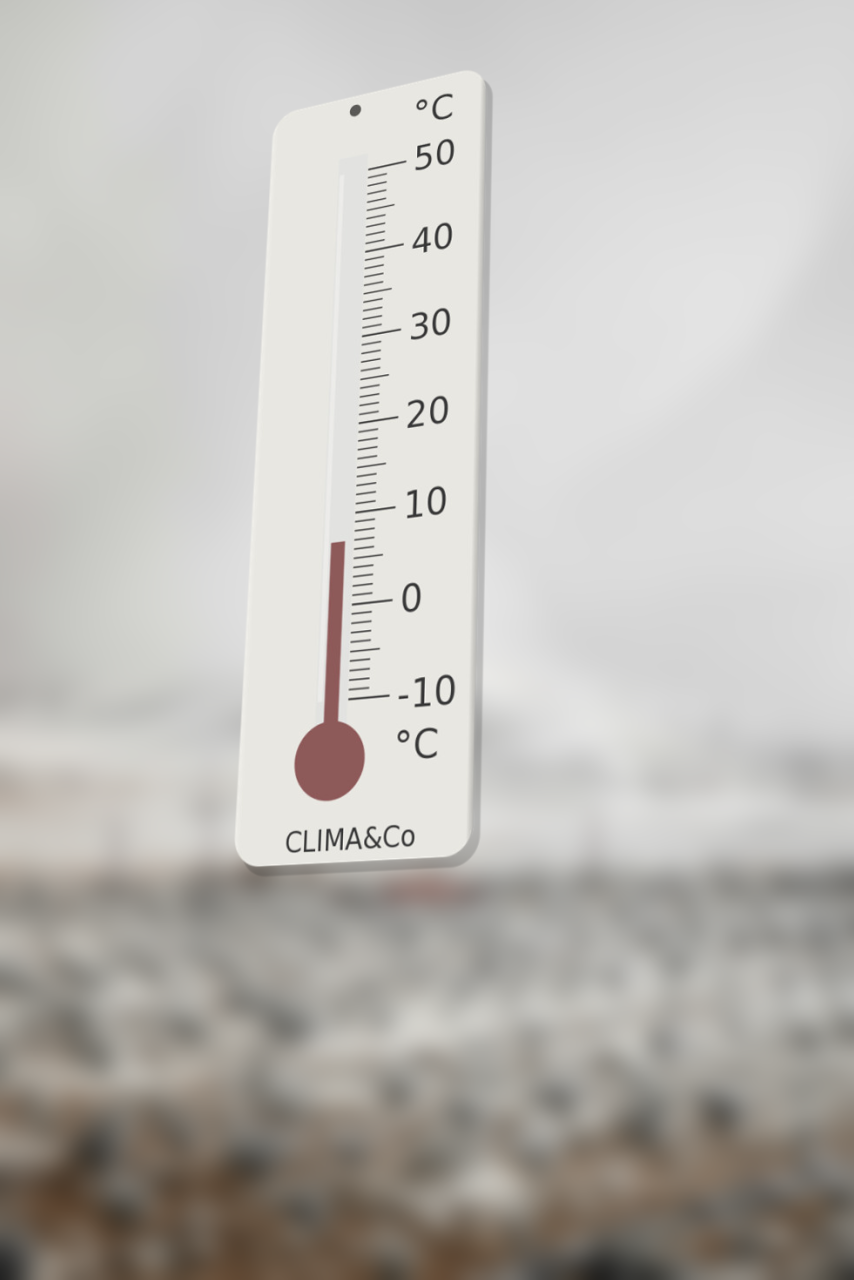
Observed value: **7** °C
